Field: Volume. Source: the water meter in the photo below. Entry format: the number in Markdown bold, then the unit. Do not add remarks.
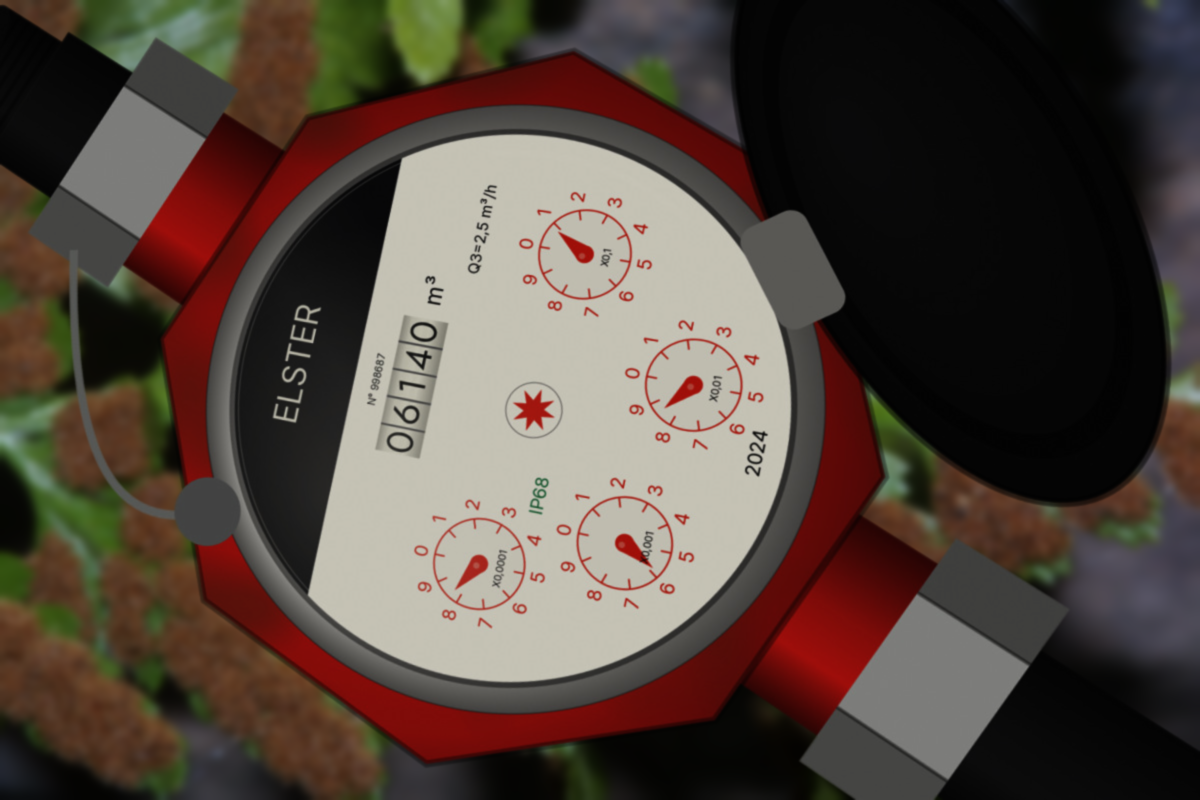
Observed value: **6140.0858** m³
